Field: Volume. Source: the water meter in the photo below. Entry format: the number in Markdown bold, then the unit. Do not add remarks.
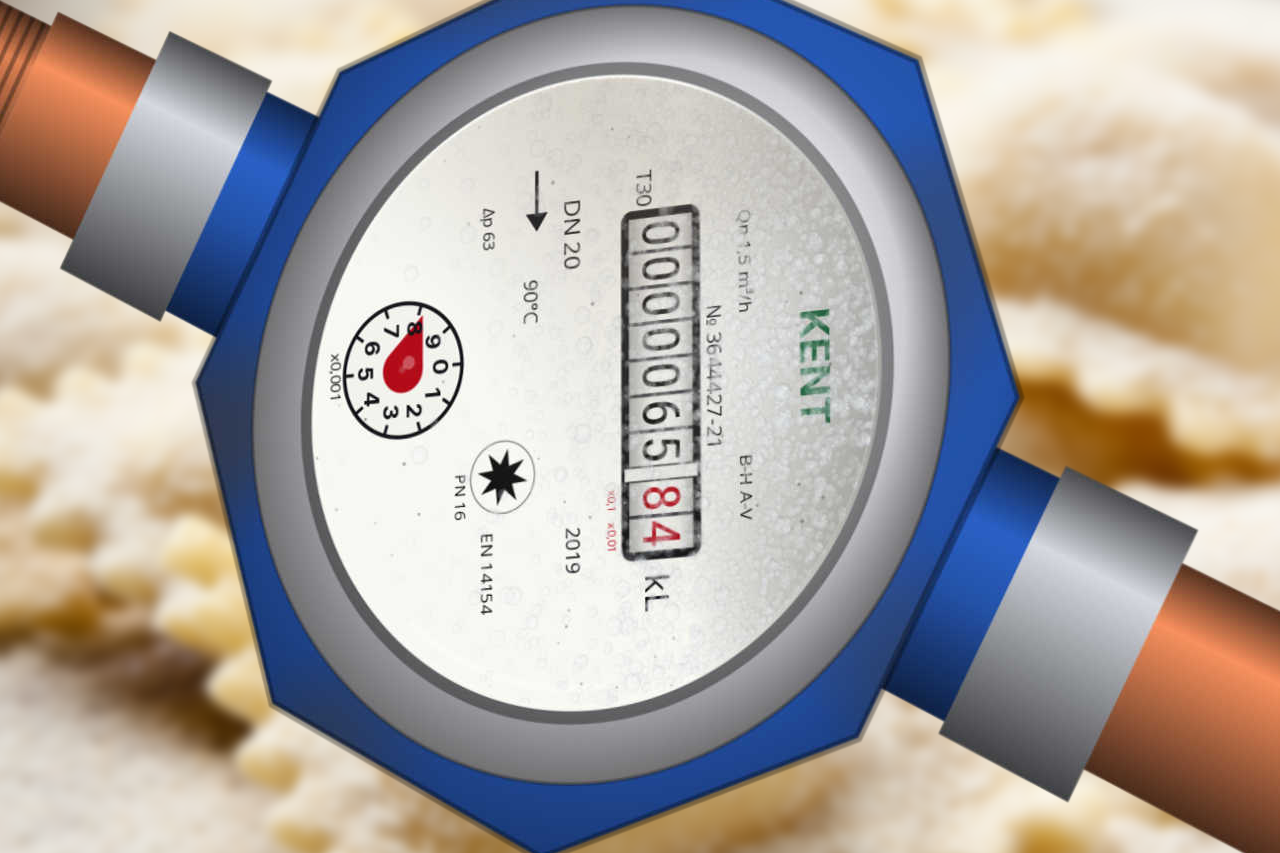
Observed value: **65.848** kL
